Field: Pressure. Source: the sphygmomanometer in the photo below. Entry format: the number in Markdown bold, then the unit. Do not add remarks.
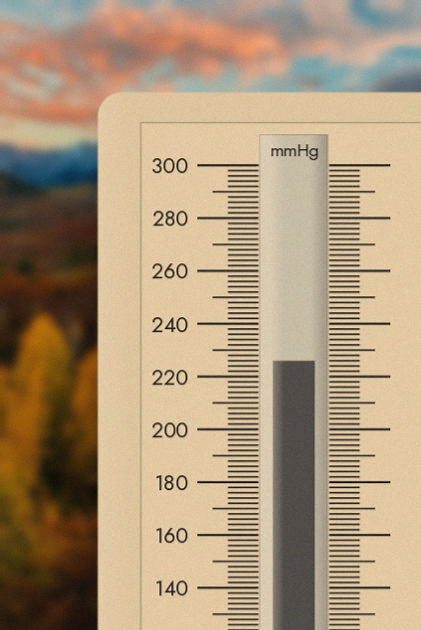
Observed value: **226** mmHg
